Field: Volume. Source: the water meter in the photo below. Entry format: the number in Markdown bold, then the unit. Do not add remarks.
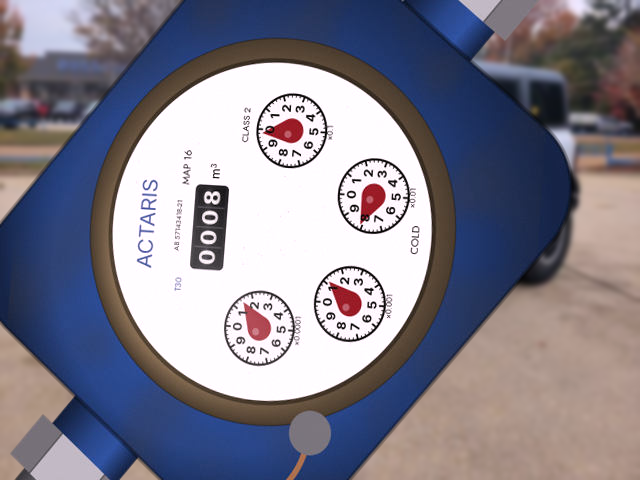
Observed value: **7.9811** m³
